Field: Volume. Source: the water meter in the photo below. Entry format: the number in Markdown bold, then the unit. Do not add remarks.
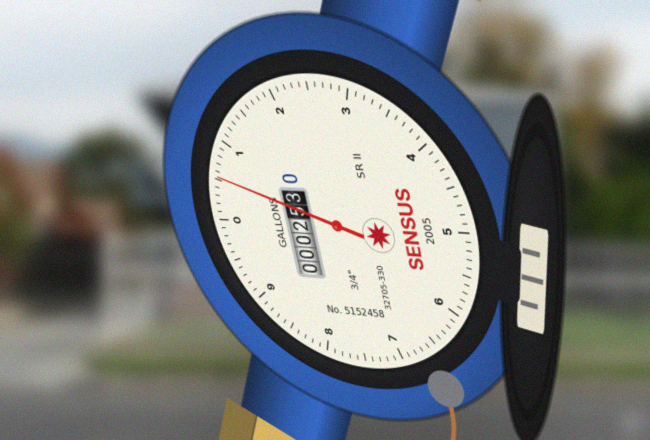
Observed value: **2530.5** gal
